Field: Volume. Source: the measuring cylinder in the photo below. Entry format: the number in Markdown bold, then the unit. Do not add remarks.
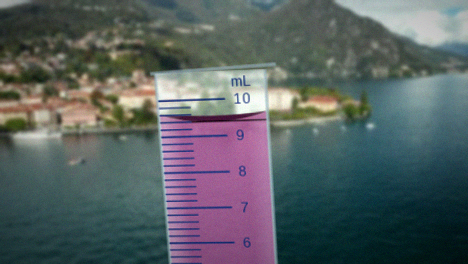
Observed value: **9.4** mL
